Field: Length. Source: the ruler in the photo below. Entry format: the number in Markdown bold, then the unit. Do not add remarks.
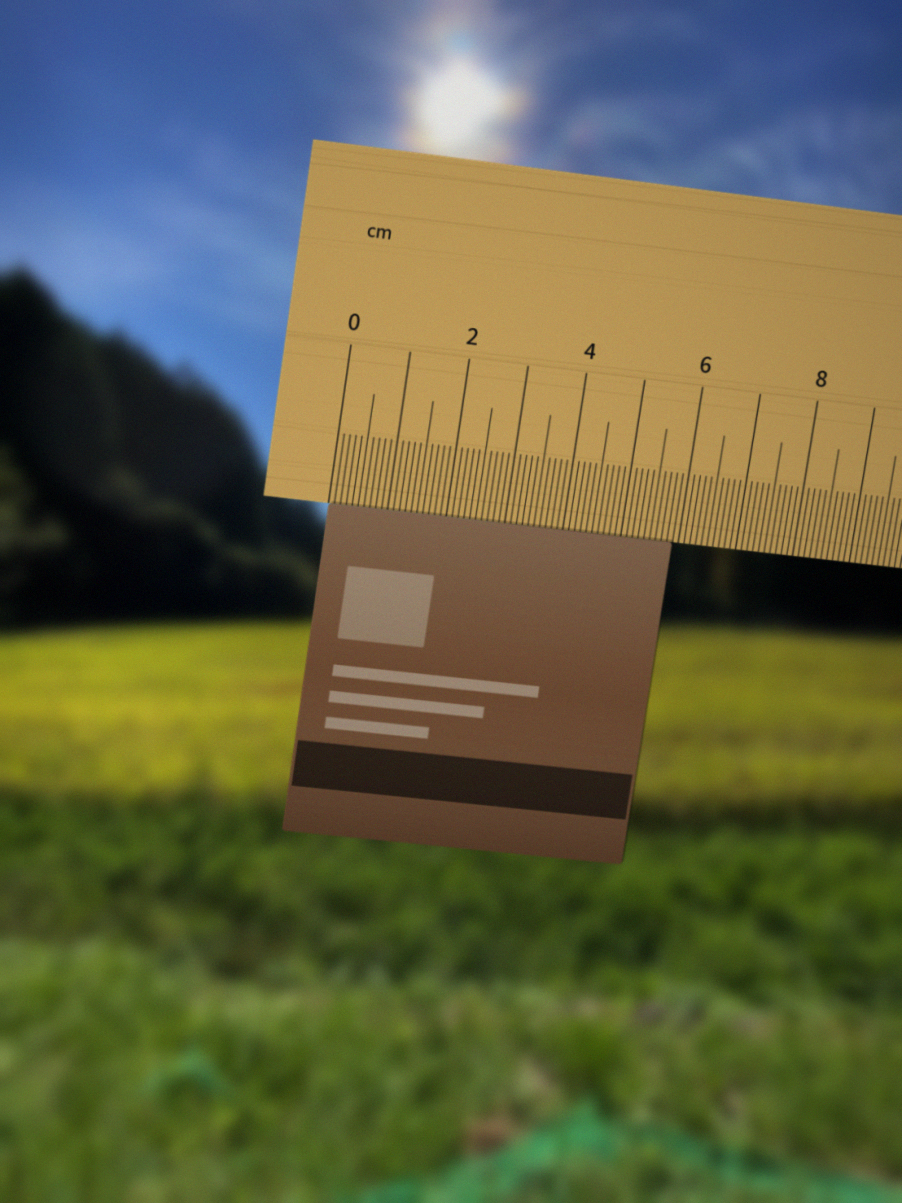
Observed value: **5.9** cm
